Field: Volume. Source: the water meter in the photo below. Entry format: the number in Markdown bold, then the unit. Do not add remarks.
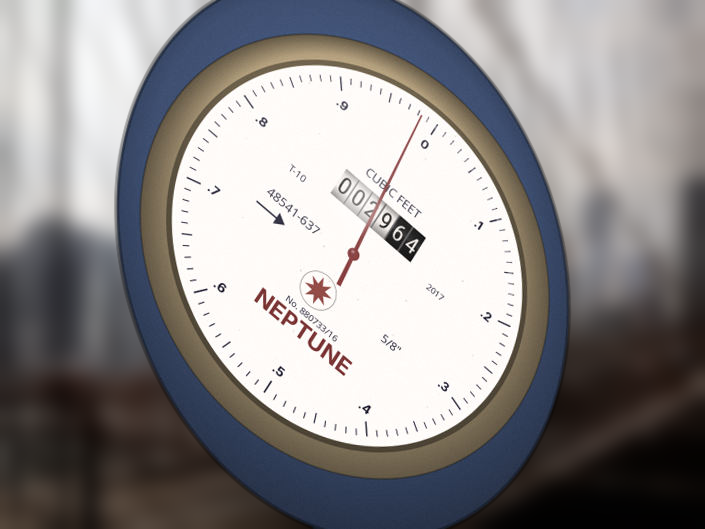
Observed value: **2963.98** ft³
